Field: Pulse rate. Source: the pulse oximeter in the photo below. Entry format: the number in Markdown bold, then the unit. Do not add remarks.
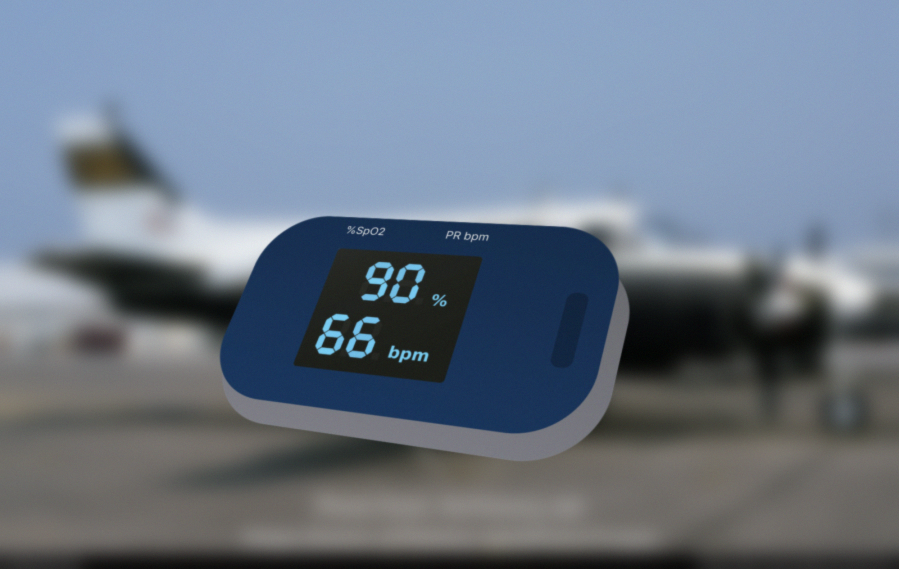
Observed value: **66** bpm
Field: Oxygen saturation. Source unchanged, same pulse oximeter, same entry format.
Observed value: **90** %
